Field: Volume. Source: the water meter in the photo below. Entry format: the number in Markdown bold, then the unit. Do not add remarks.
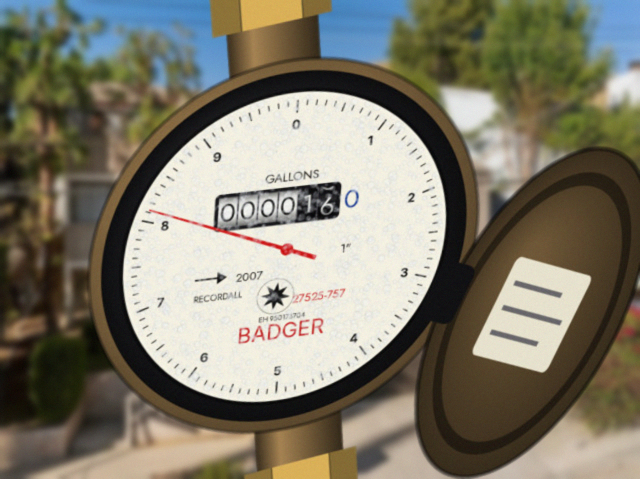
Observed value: **158.1** gal
